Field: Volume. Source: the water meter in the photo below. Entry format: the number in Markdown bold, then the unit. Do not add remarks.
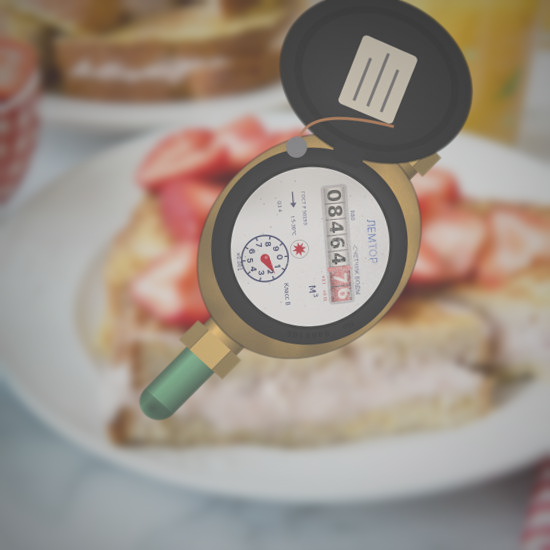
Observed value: **8464.761** m³
